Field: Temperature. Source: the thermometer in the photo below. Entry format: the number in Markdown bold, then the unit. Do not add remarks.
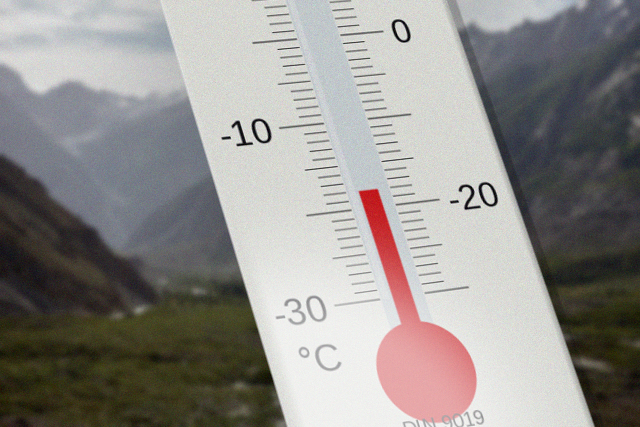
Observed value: **-18** °C
